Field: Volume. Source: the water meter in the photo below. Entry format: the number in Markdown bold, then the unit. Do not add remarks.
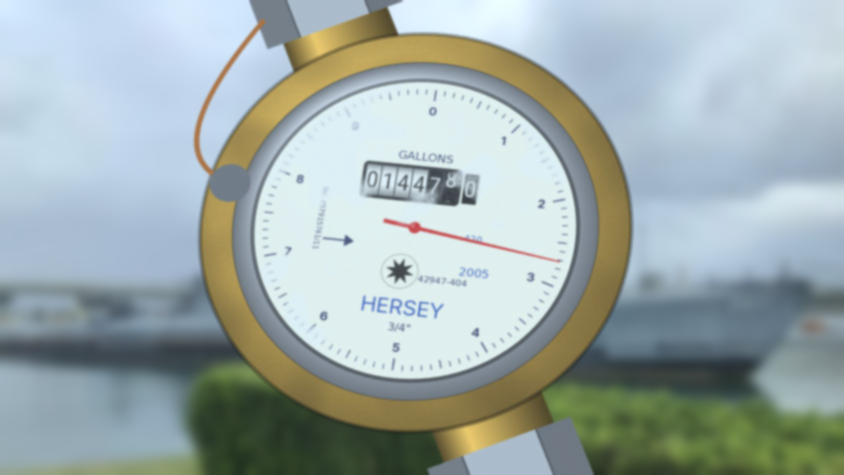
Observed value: **144782.7** gal
